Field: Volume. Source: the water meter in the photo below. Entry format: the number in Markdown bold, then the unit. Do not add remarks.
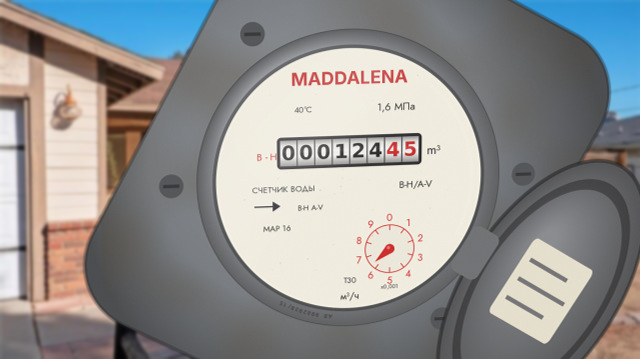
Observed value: **124.456** m³
